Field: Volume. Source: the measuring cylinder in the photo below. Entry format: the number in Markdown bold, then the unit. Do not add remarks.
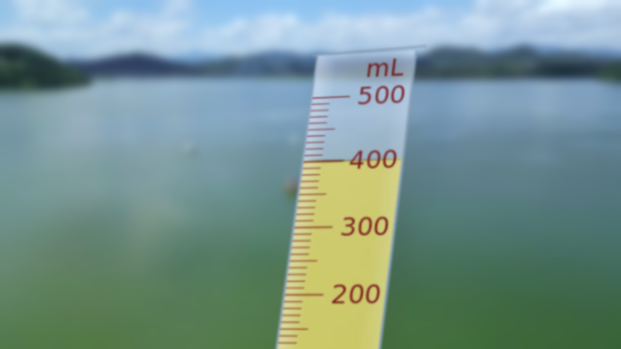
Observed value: **400** mL
